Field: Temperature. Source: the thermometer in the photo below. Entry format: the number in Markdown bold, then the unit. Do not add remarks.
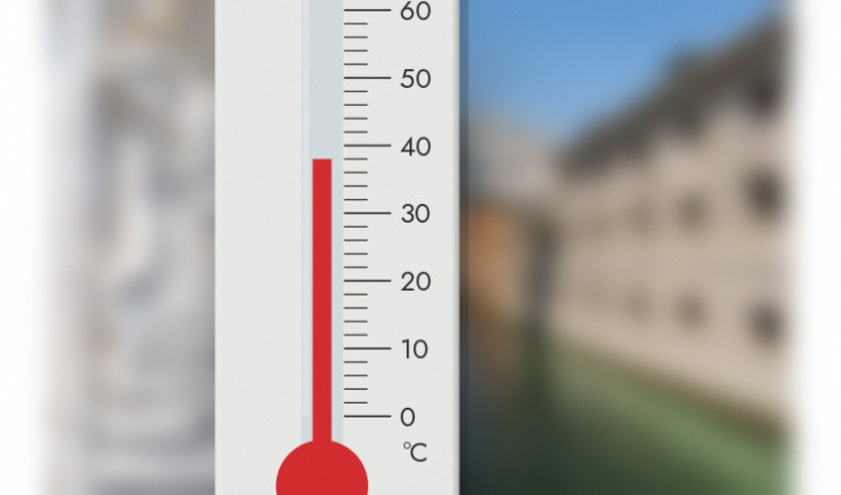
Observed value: **38** °C
